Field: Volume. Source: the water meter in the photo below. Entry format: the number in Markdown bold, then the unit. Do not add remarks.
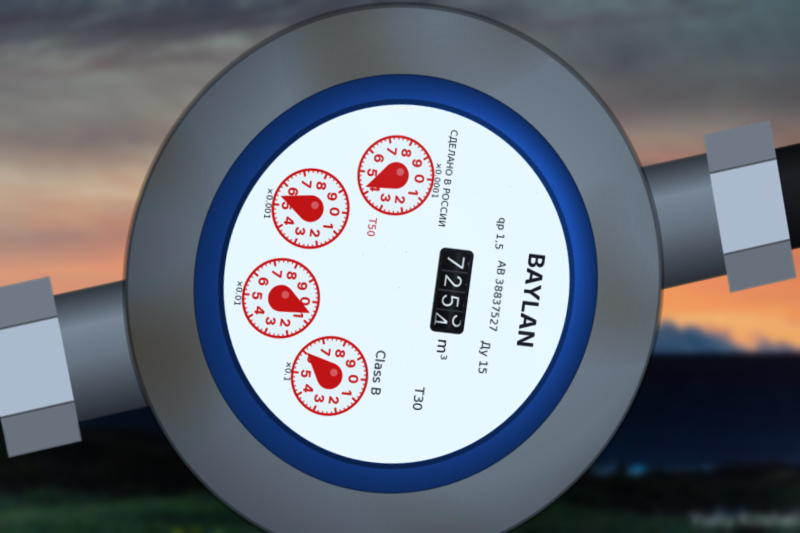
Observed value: **7253.6054** m³
